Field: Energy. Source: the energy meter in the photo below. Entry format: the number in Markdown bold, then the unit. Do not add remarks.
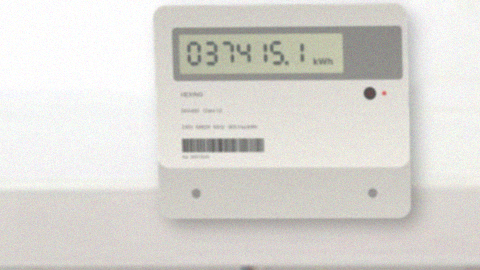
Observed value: **37415.1** kWh
